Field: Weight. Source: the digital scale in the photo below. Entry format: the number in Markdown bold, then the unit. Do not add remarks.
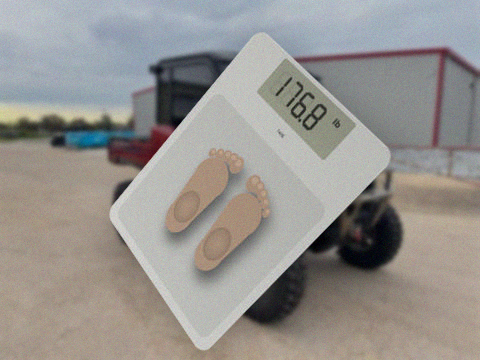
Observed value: **176.8** lb
